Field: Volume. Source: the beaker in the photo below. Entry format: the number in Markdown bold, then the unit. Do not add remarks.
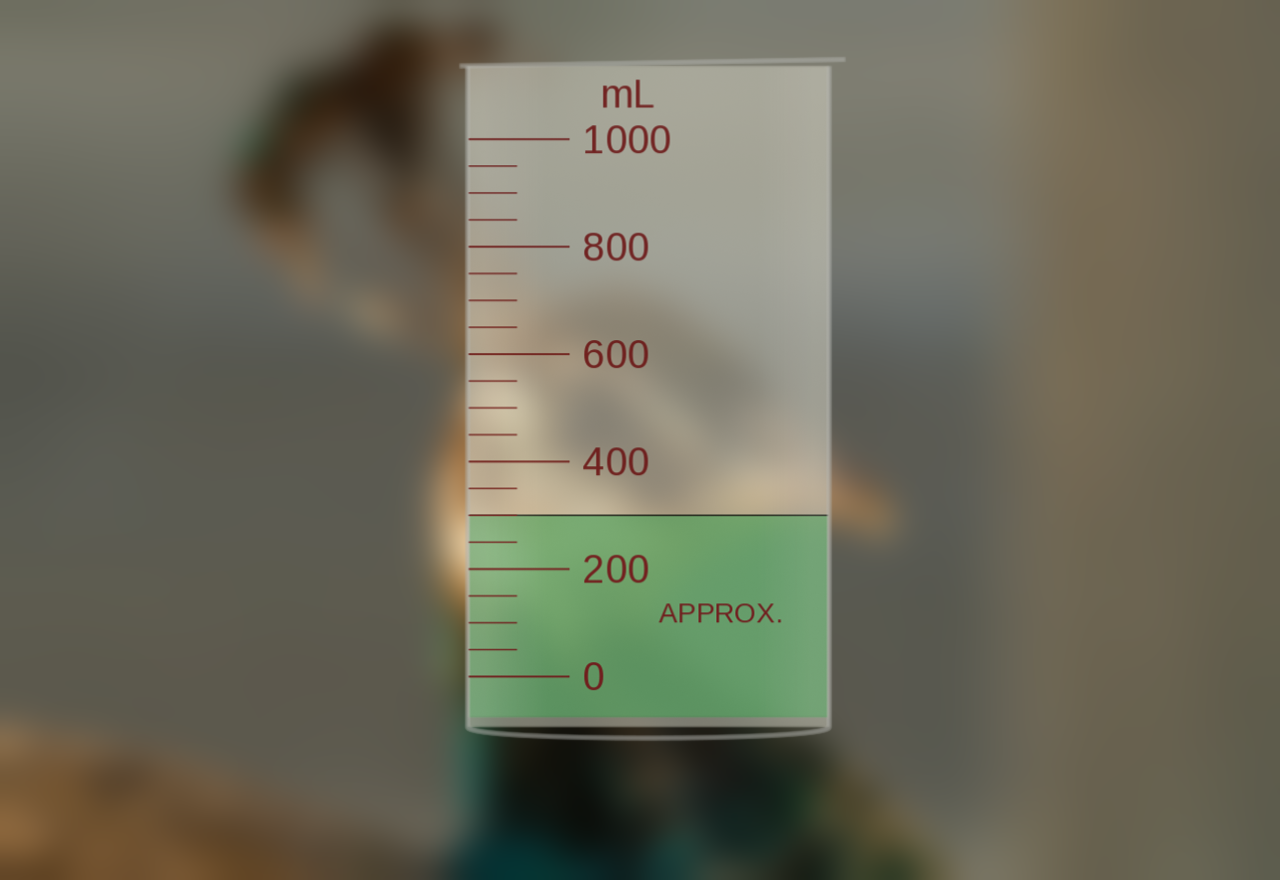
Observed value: **300** mL
